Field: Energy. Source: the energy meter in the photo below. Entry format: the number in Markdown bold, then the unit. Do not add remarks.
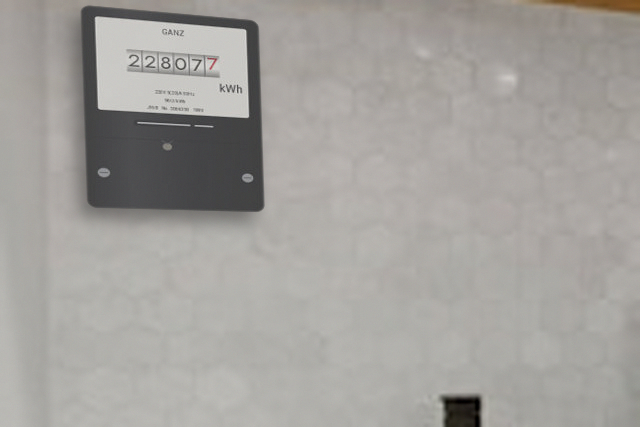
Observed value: **22807.7** kWh
